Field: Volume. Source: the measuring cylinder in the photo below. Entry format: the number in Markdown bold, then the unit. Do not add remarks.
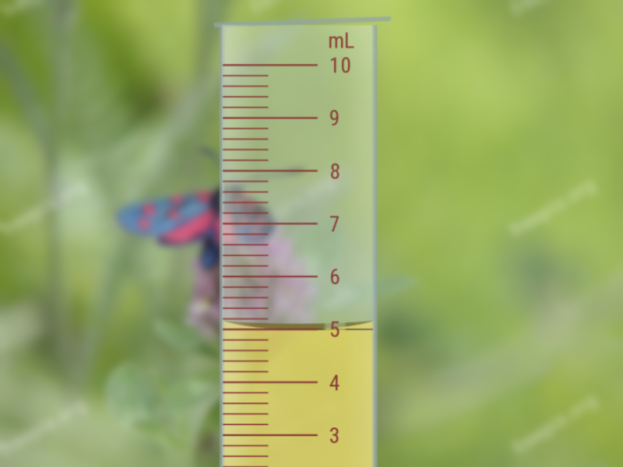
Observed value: **5** mL
